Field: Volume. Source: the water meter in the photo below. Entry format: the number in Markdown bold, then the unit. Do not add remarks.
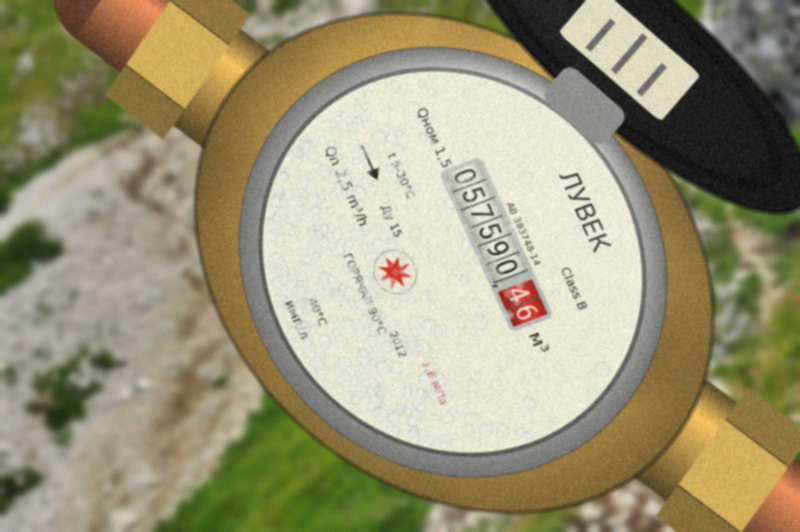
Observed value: **57590.46** m³
